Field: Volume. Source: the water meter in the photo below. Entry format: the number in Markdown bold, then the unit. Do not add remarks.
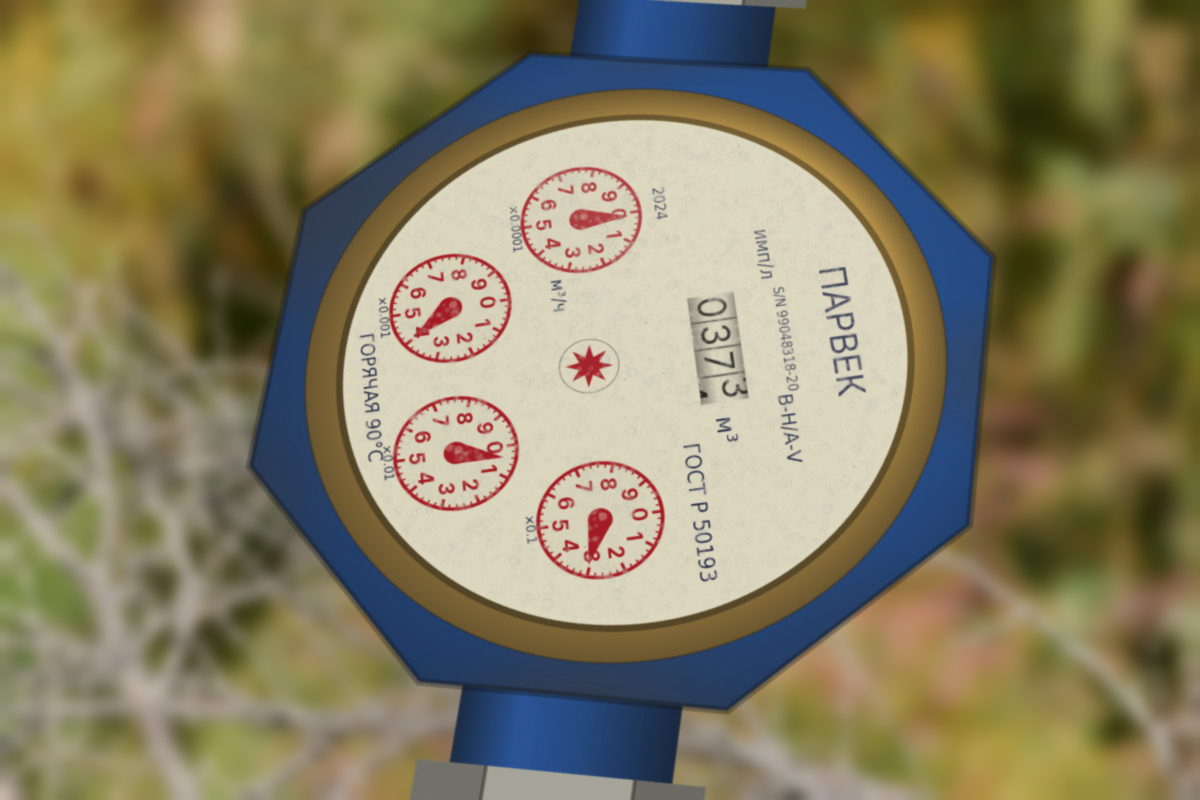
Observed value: **373.3040** m³
